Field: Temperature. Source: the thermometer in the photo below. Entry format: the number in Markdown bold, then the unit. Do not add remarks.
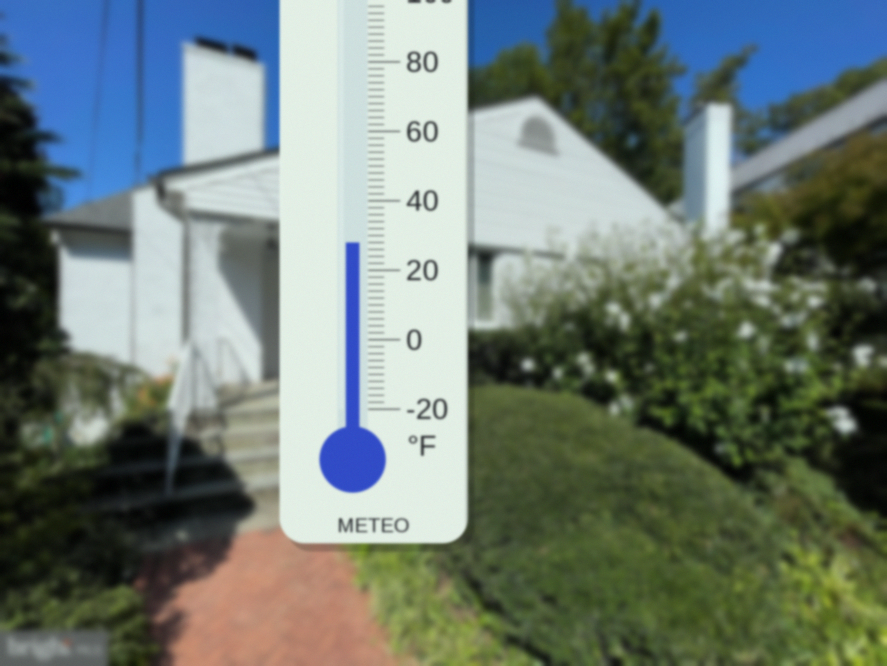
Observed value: **28** °F
